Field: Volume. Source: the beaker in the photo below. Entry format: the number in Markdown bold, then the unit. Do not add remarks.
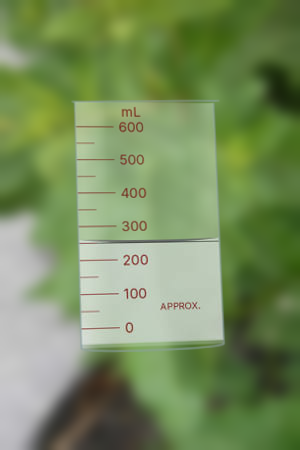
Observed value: **250** mL
